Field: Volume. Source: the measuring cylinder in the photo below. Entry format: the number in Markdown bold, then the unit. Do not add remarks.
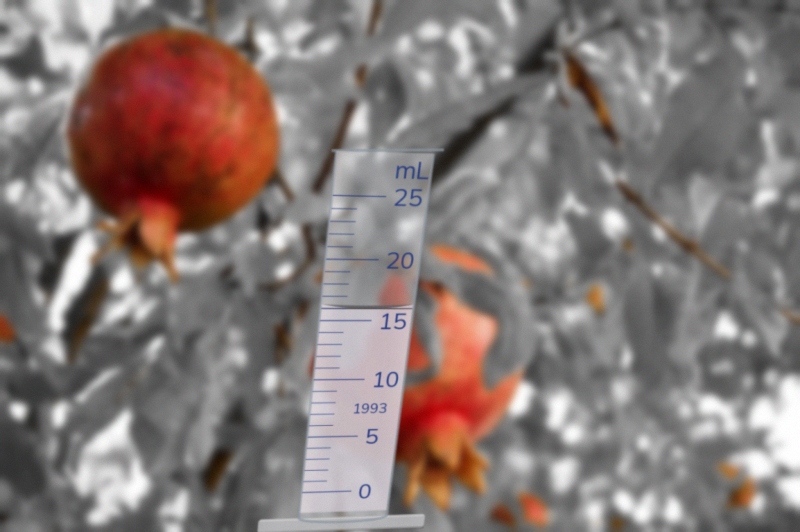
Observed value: **16** mL
